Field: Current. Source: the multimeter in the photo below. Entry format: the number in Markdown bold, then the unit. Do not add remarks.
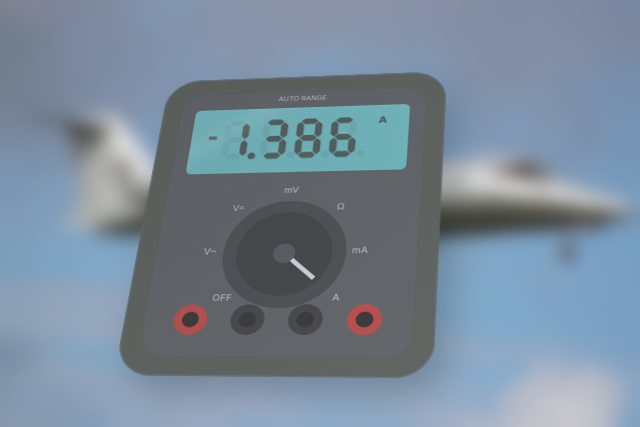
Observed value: **-1.386** A
